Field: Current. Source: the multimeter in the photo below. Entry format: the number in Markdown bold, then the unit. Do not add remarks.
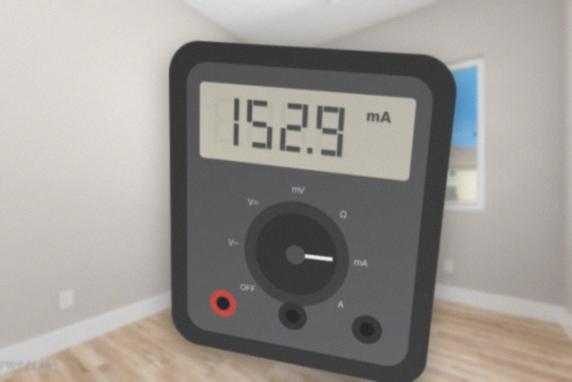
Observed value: **152.9** mA
